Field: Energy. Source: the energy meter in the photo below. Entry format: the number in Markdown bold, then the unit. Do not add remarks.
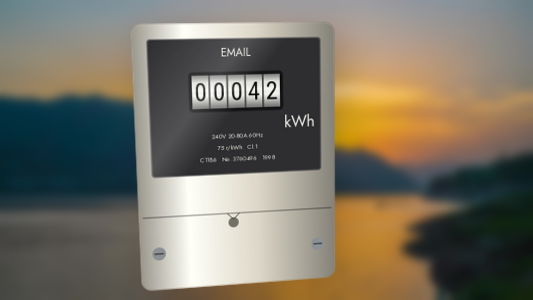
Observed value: **42** kWh
